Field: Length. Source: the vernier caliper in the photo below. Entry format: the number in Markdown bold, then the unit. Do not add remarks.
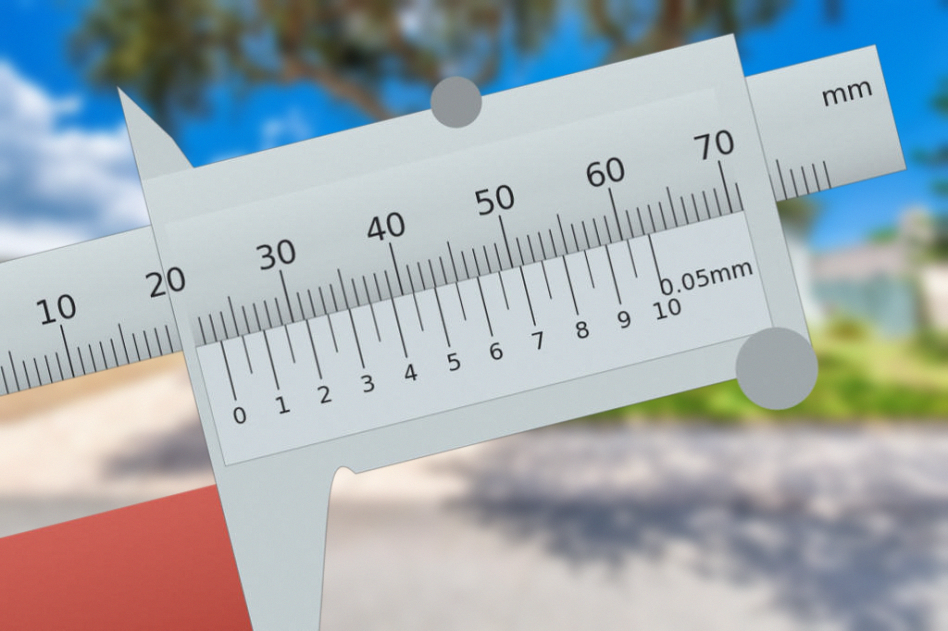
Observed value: **23.4** mm
